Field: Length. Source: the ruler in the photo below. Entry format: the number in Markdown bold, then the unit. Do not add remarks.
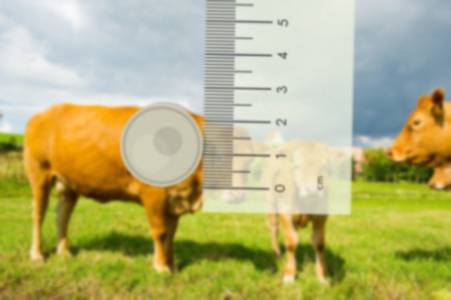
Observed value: **2.5** cm
